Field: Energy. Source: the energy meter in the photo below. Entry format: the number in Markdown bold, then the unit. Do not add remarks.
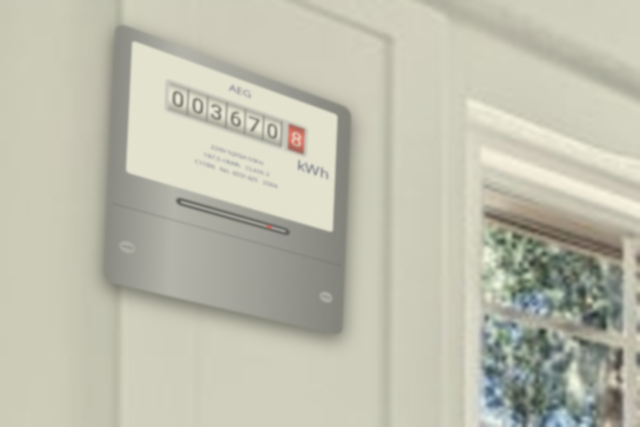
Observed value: **3670.8** kWh
